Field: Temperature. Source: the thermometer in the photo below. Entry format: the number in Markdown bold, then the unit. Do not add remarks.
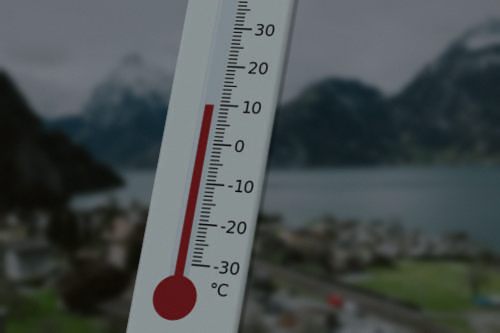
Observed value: **10** °C
